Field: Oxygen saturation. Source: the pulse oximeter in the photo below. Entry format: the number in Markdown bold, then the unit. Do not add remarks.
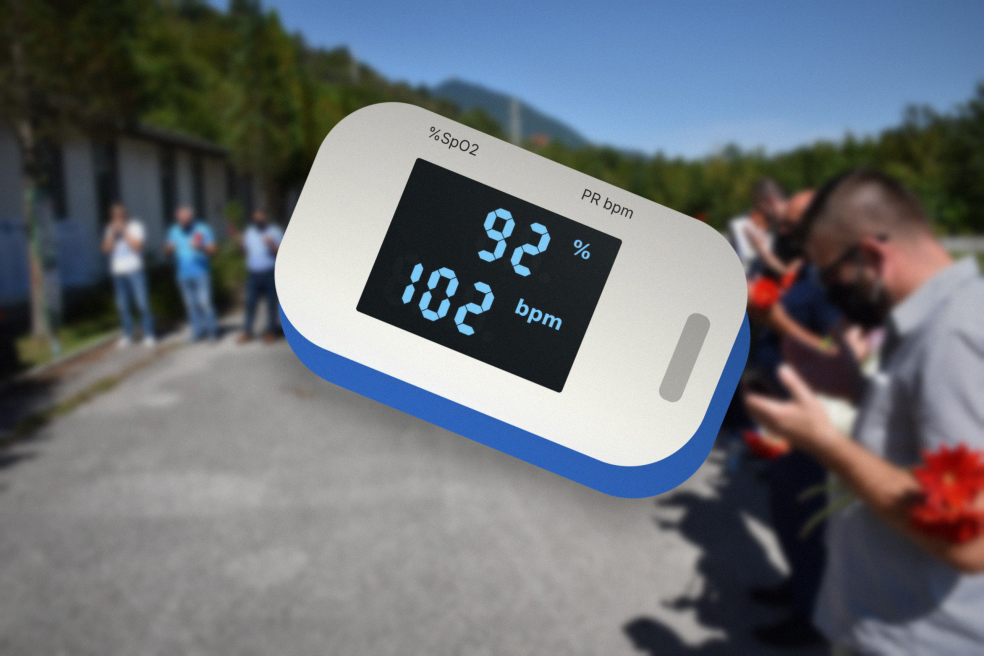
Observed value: **92** %
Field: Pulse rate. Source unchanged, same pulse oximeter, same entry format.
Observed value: **102** bpm
